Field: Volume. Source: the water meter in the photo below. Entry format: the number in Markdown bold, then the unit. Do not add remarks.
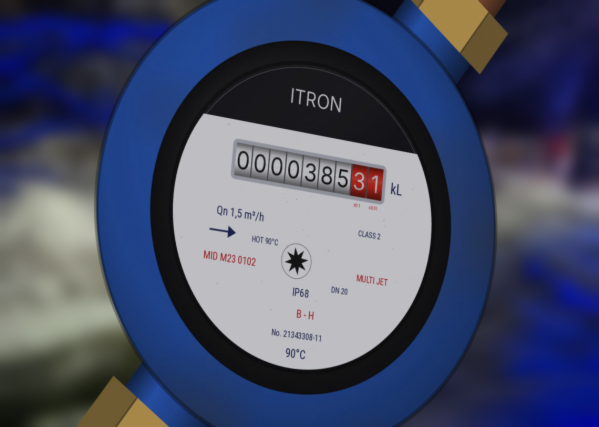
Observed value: **385.31** kL
